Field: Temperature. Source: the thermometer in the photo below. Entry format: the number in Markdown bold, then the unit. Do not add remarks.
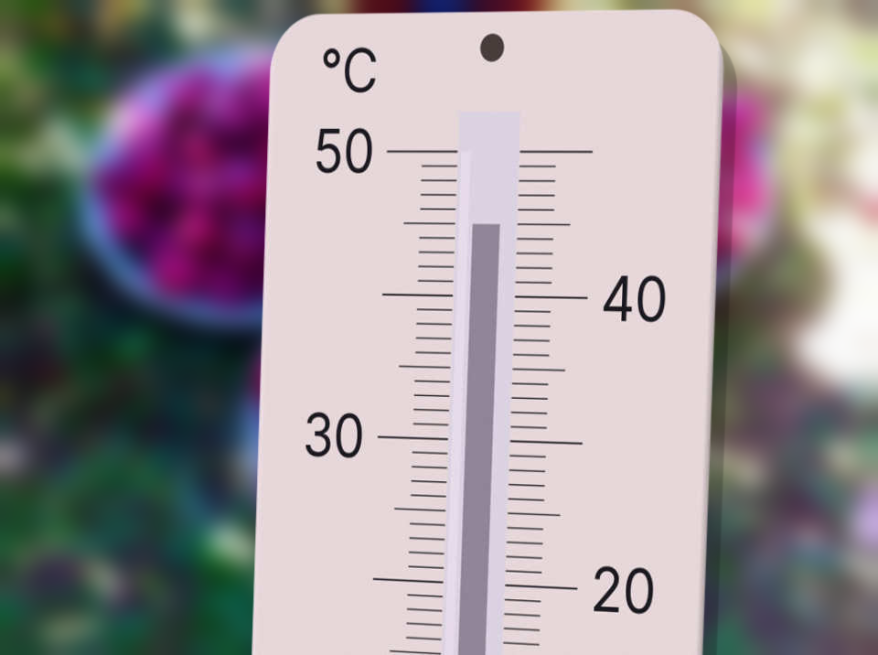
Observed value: **45** °C
